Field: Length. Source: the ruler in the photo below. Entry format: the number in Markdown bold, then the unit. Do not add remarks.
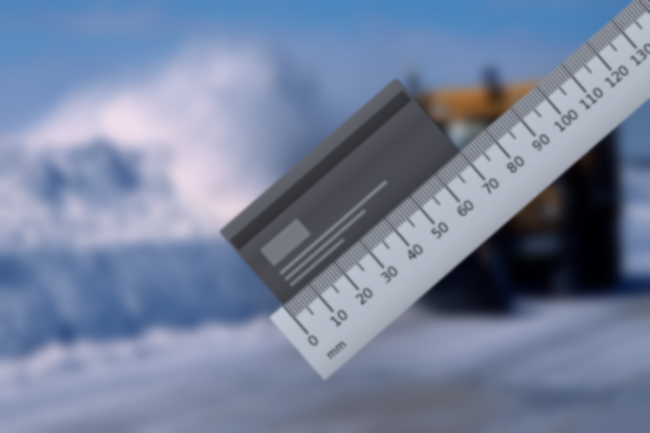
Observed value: **70** mm
